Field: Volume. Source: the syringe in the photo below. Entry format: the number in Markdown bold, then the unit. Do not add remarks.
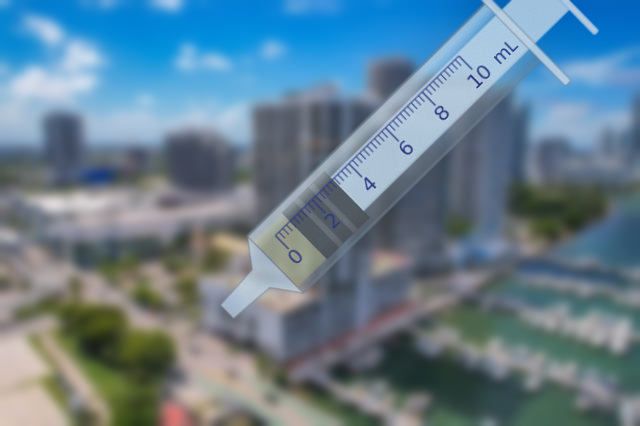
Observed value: **0.8** mL
